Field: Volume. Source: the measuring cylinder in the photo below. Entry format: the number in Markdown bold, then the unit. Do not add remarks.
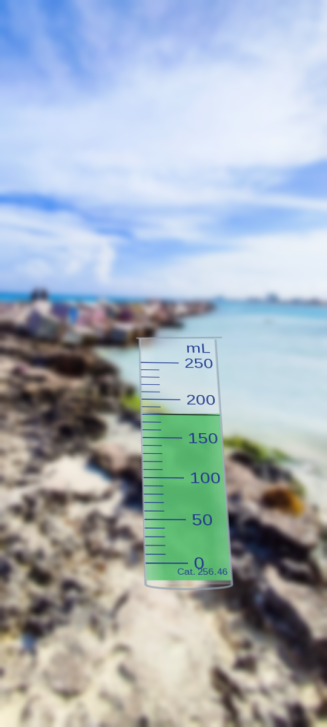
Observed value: **180** mL
